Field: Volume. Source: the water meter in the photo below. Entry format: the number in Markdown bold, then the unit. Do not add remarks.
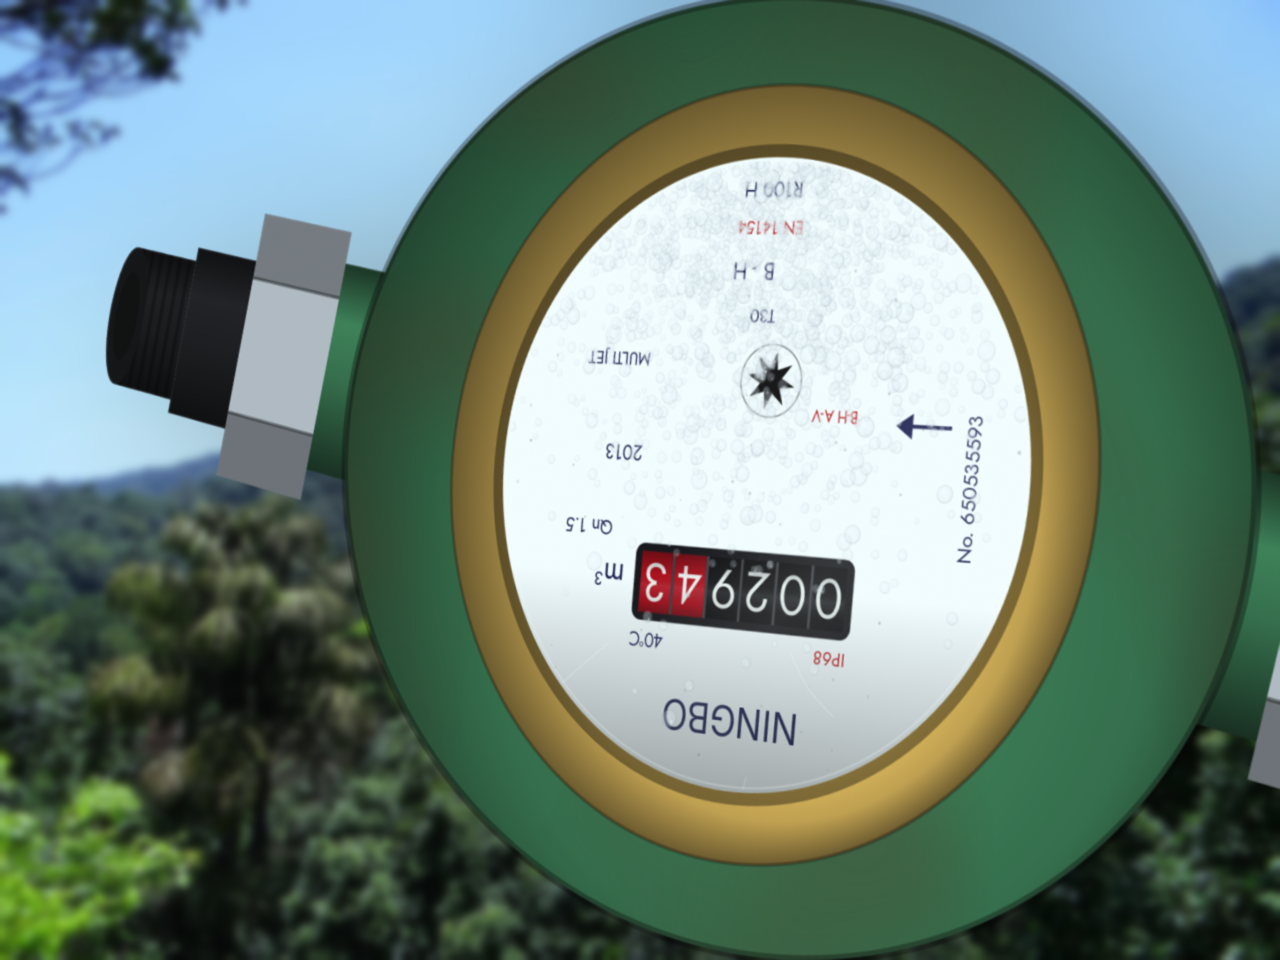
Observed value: **29.43** m³
